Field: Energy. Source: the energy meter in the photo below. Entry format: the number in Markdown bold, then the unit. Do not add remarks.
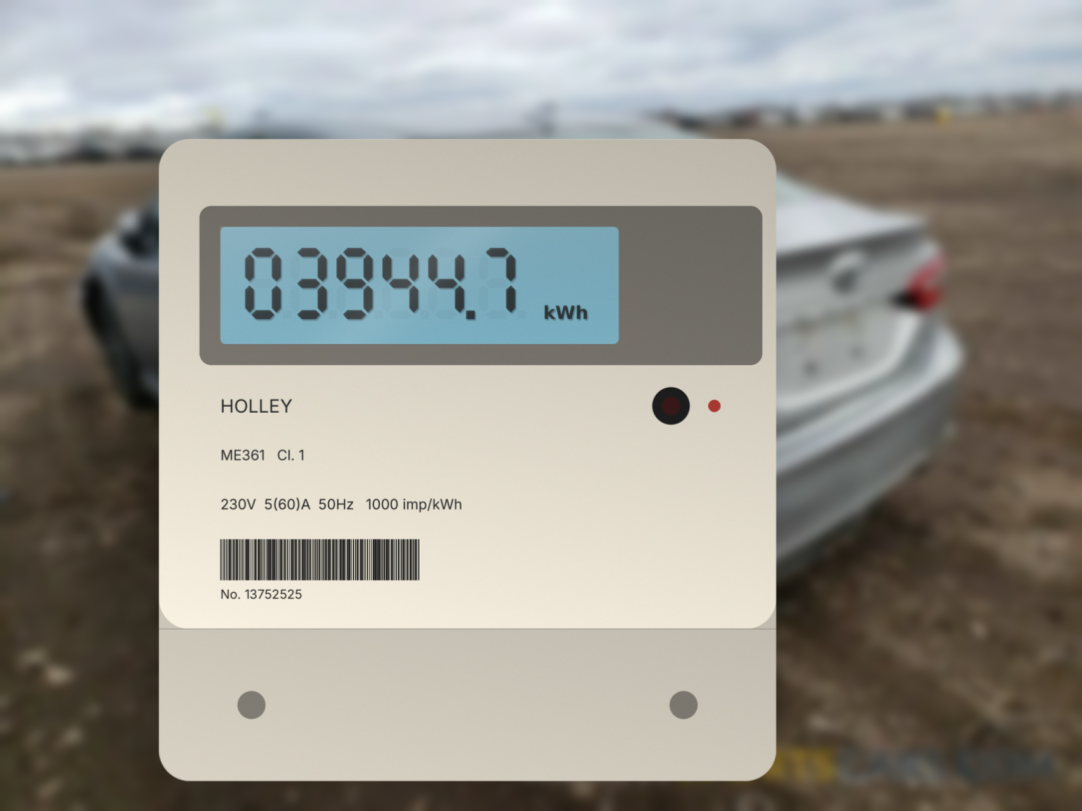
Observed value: **3944.7** kWh
